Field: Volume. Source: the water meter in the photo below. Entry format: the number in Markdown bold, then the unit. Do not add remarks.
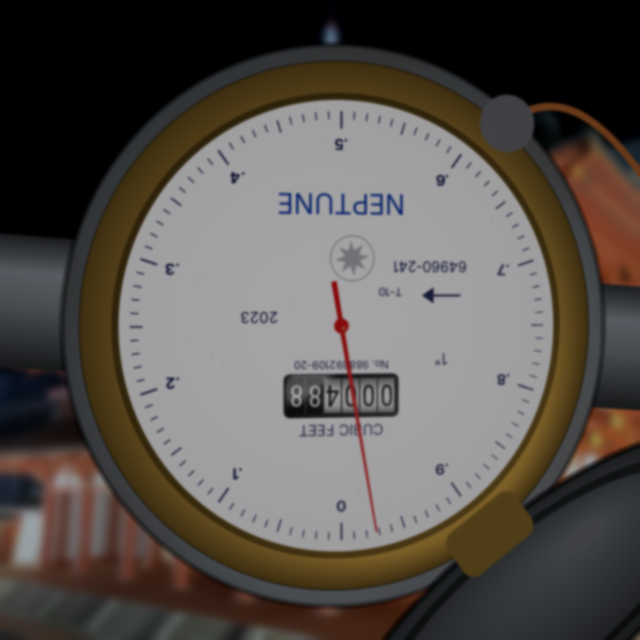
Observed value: **487.97** ft³
